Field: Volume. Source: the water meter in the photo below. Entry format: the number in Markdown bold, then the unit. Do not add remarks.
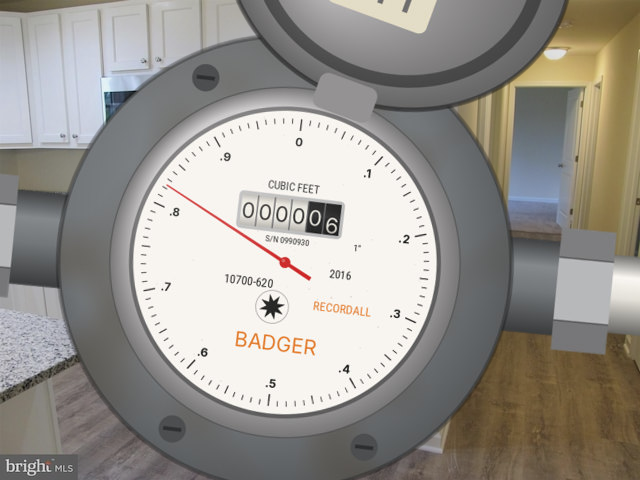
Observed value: **5.82** ft³
